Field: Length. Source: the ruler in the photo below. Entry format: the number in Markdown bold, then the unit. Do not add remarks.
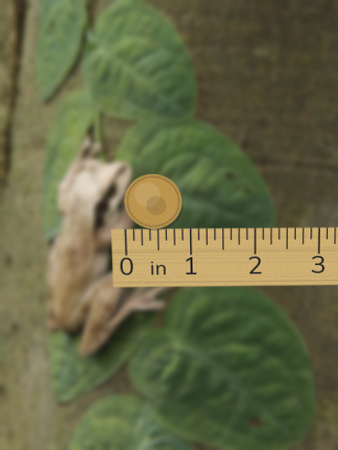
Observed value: **0.875** in
